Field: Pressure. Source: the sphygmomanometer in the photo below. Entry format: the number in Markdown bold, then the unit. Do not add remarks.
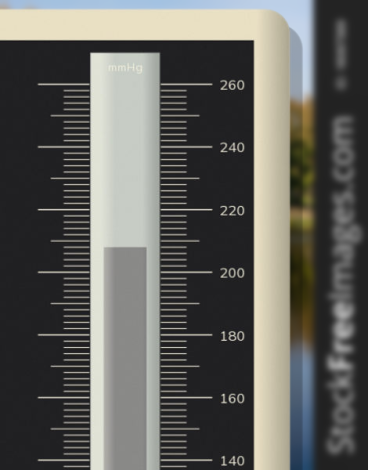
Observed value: **208** mmHg
